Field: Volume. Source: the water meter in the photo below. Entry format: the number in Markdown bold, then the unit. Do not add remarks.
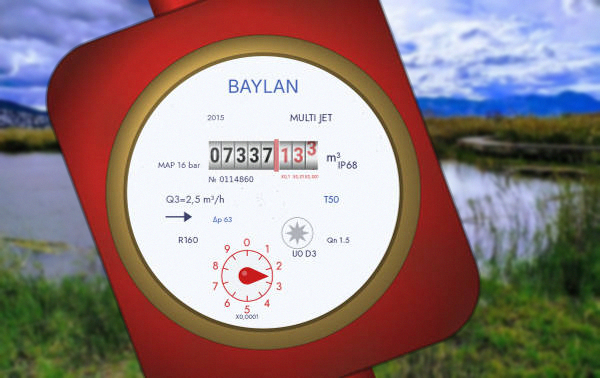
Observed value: **7337.1332** m³
